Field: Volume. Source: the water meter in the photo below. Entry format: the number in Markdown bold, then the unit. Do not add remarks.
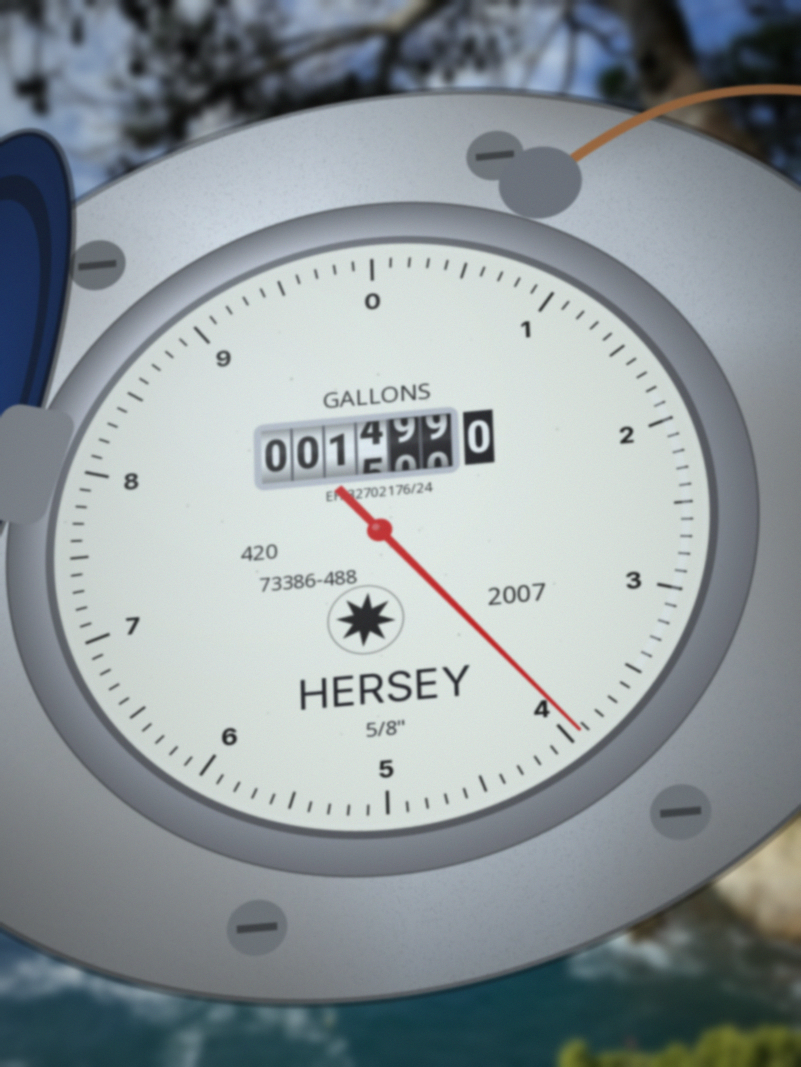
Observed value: **14993.9** gal
